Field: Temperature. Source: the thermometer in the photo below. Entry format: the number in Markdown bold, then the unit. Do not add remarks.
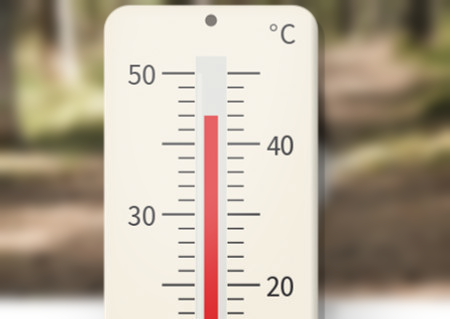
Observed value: **44** °C
